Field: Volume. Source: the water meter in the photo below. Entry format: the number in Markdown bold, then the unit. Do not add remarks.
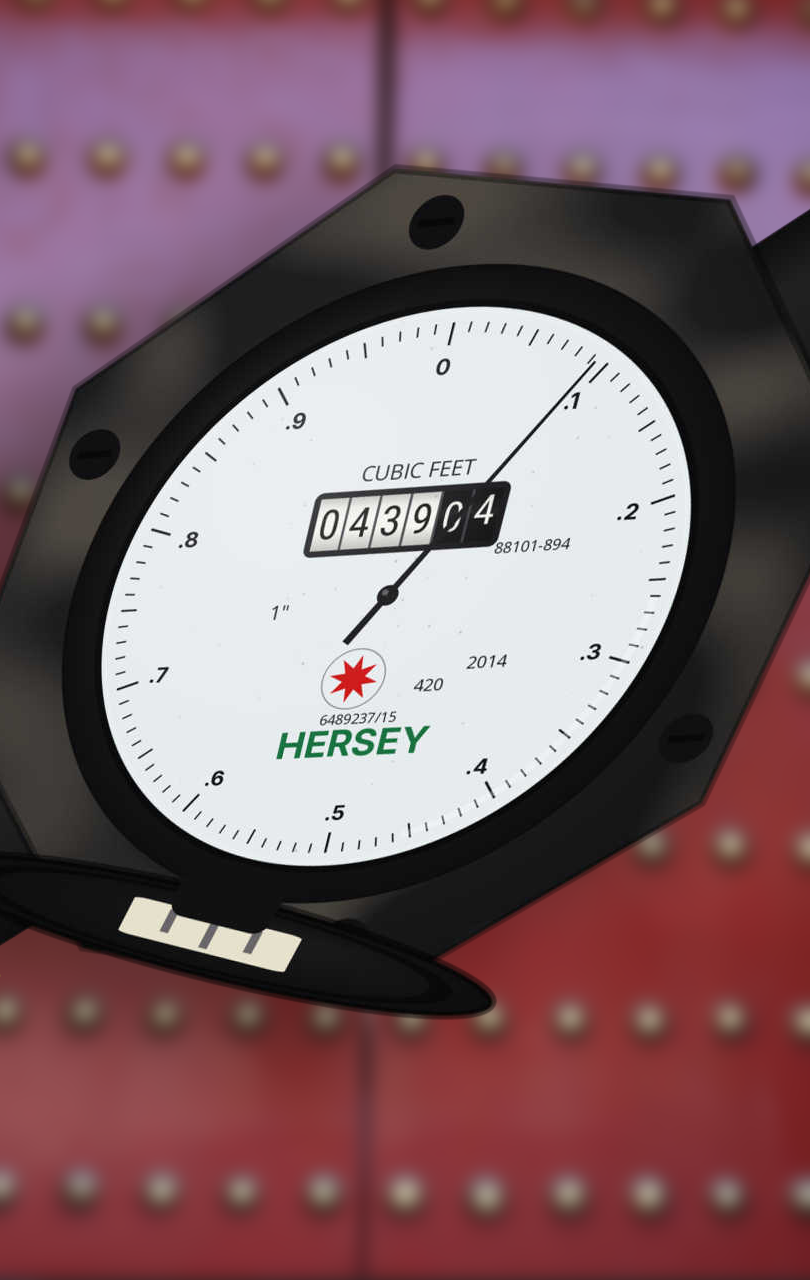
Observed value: **43904.09** ft³
